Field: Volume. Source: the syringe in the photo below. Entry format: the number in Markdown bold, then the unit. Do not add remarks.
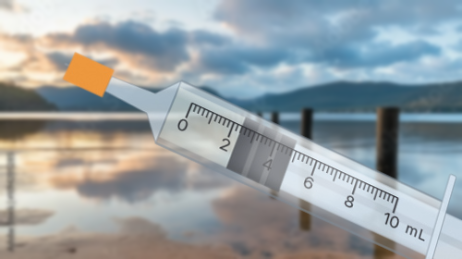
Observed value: **2.4** mL
